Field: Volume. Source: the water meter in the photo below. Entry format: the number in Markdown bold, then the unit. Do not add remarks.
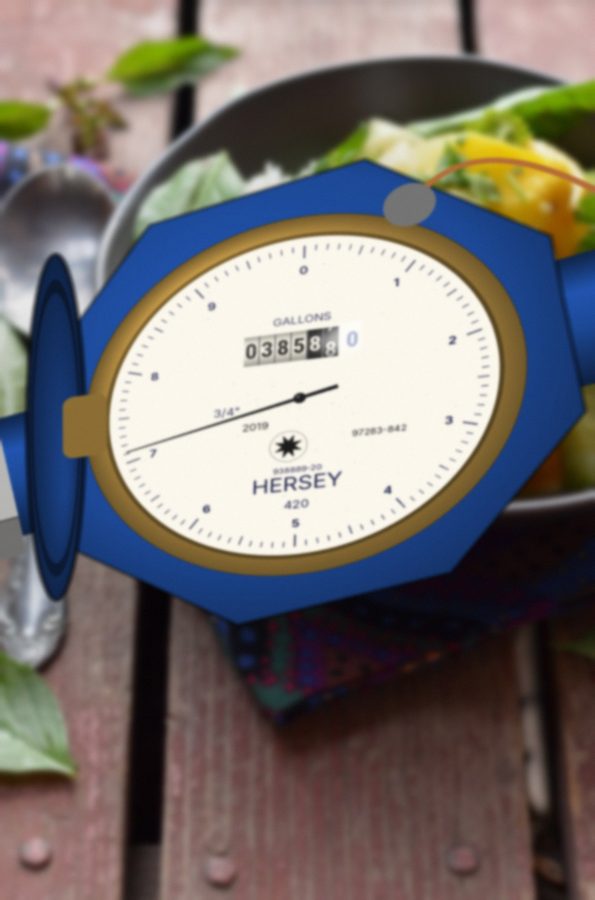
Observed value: **385877.1** gal
